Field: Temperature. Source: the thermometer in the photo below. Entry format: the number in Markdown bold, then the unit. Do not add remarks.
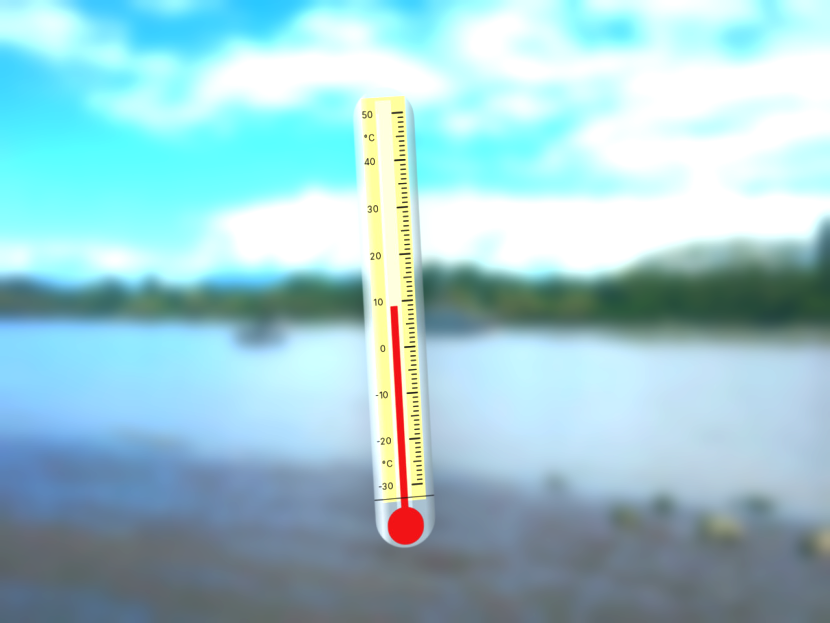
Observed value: **9** °C
